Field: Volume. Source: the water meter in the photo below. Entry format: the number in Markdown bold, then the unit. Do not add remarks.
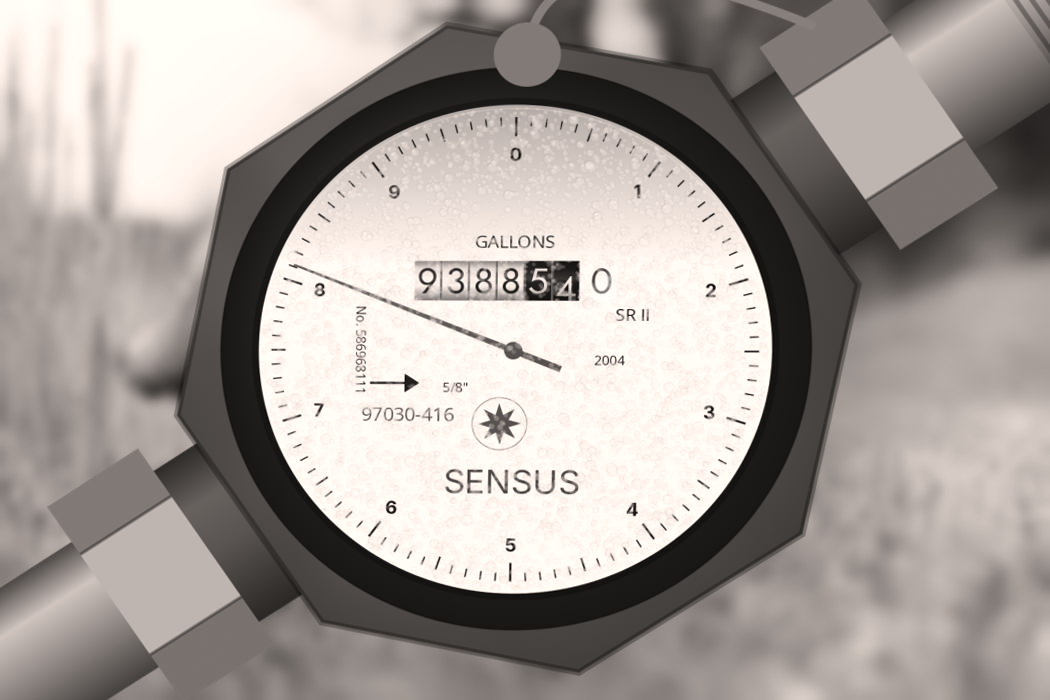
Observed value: **9388538.1** gal
